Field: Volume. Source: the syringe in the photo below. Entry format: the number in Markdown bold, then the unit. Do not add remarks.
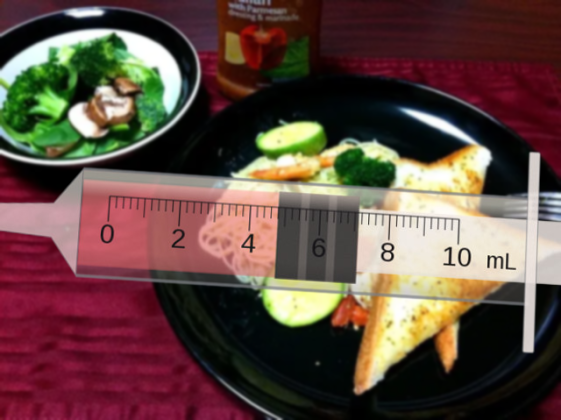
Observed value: **4.8** mL
